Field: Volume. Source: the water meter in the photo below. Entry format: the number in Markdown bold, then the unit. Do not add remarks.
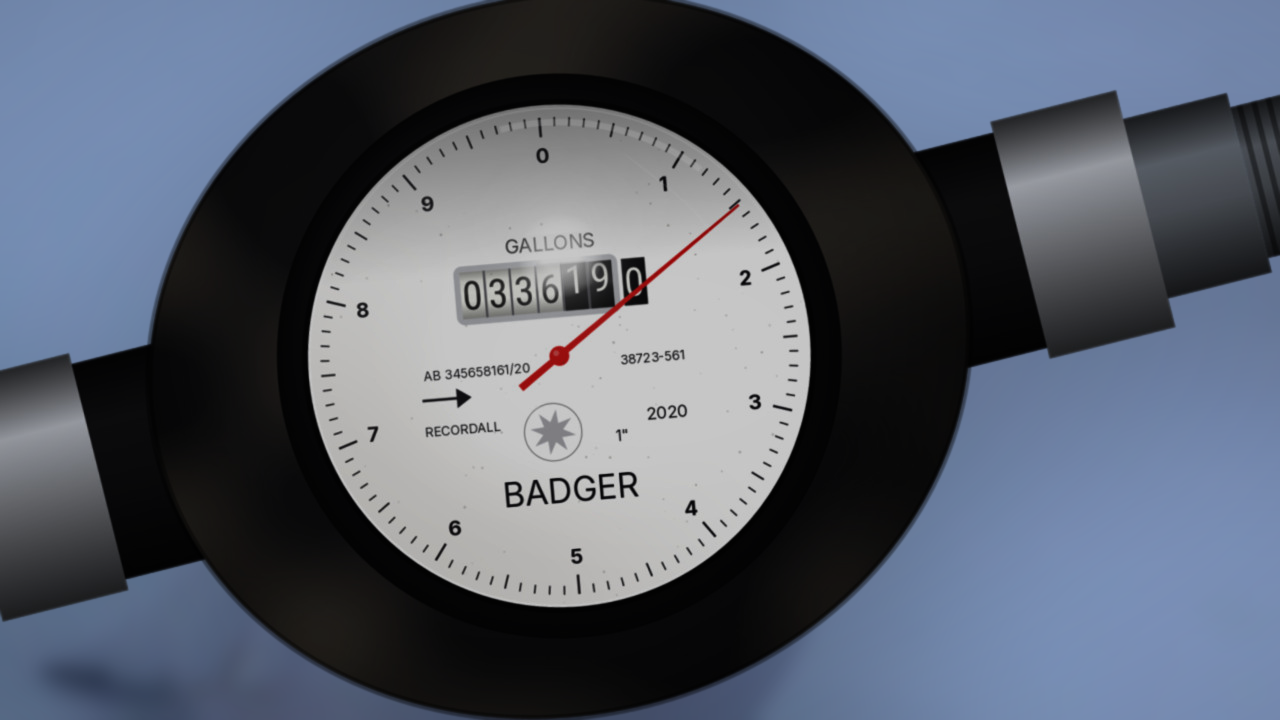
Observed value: **336191.5** gal
